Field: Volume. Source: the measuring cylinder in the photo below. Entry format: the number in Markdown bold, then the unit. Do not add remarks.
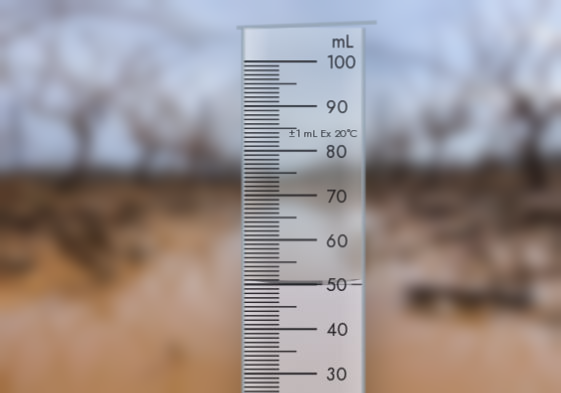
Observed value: **50** mL
